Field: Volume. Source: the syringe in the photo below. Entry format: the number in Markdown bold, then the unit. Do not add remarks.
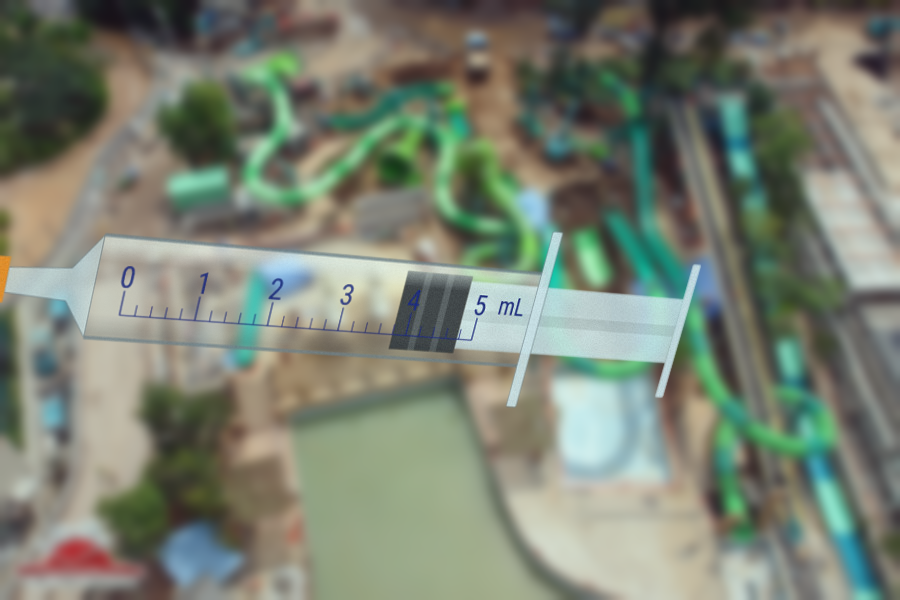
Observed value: **3.8** mL
